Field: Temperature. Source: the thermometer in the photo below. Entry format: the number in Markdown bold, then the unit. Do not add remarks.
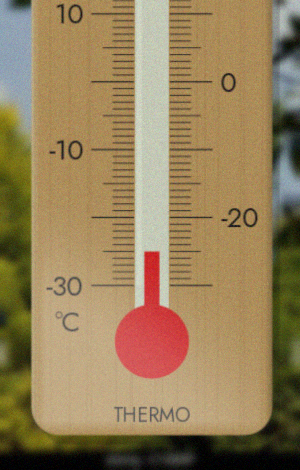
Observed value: **-25** °C
